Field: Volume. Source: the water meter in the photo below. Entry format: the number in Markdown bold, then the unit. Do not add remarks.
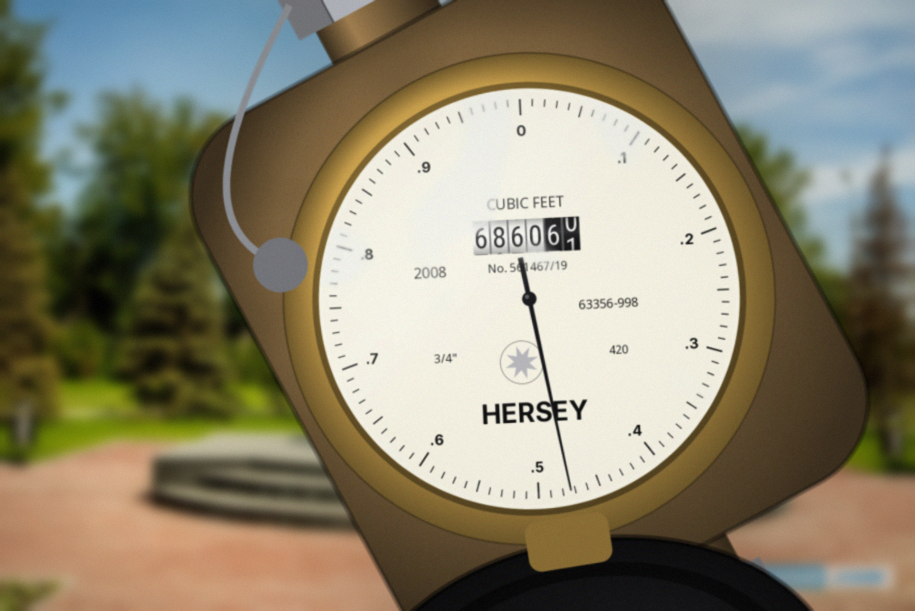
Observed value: **686060.47** ft³
